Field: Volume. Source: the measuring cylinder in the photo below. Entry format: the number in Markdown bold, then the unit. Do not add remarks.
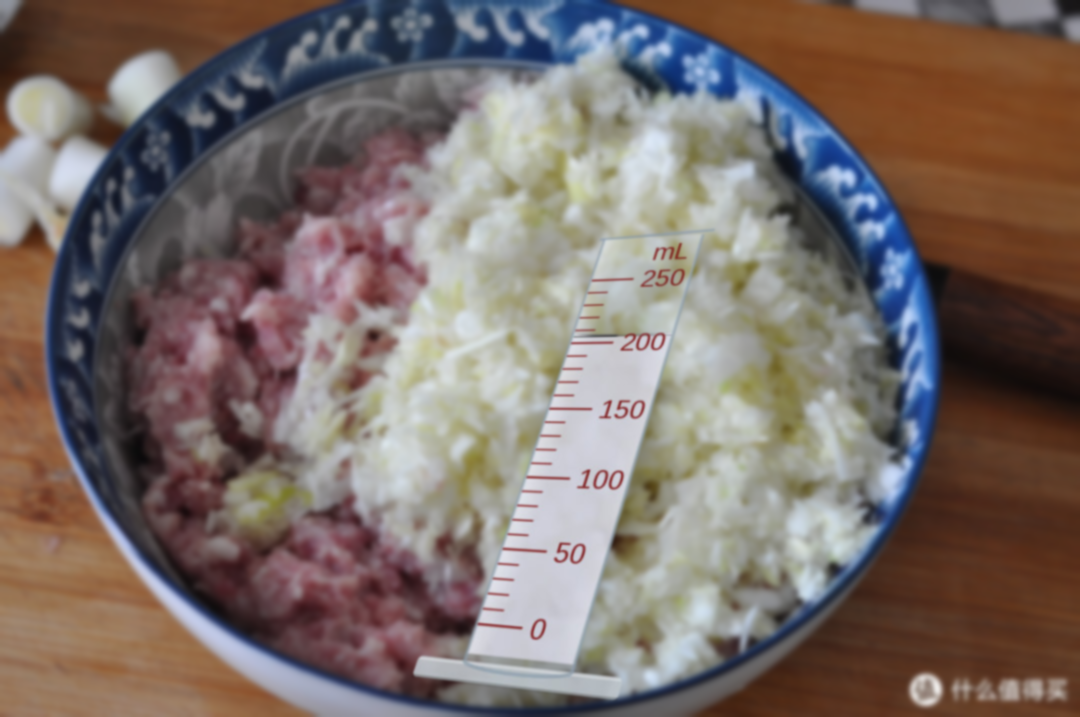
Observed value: **205** mL
